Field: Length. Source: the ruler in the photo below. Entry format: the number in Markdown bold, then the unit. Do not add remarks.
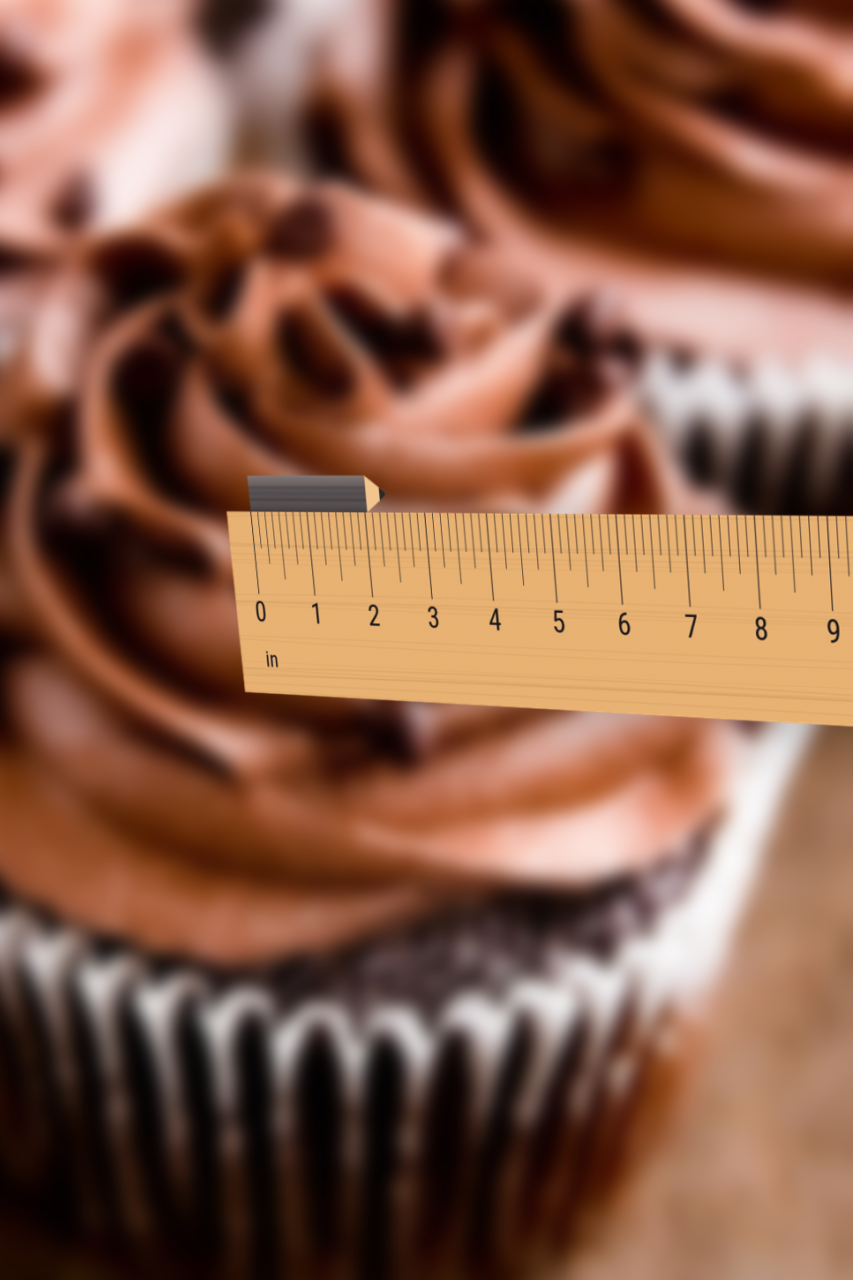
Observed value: **2.375** in
